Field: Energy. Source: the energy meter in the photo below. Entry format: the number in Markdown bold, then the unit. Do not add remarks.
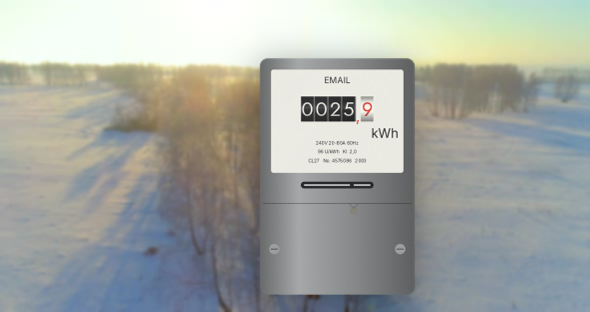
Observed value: **25.9** kWh
